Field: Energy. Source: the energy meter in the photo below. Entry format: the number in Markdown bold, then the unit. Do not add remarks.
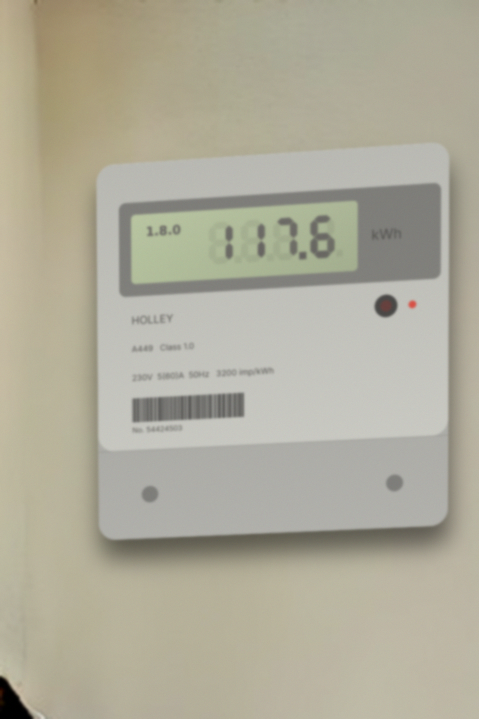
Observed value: **117.6** kWh
